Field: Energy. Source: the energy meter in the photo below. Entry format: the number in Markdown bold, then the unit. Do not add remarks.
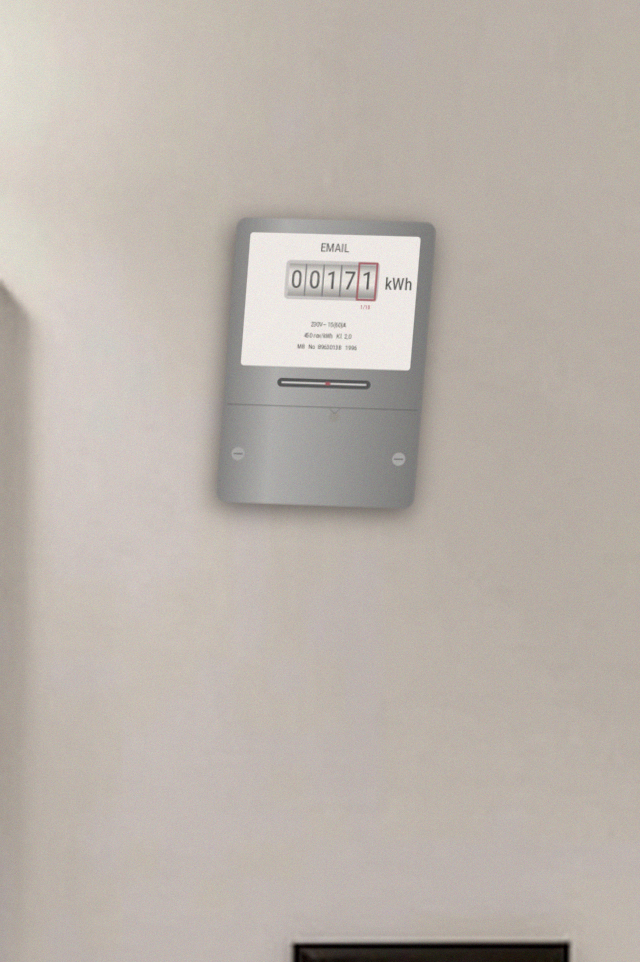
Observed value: **17.1** kWh
